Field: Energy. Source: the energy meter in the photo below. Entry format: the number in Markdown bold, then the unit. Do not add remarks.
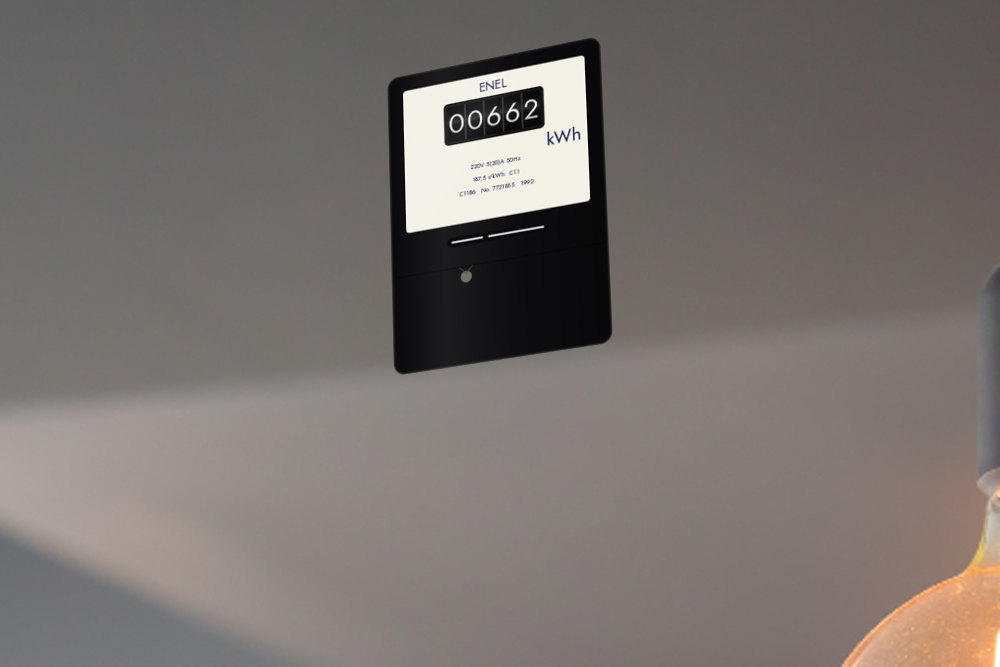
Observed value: **662** kWh
